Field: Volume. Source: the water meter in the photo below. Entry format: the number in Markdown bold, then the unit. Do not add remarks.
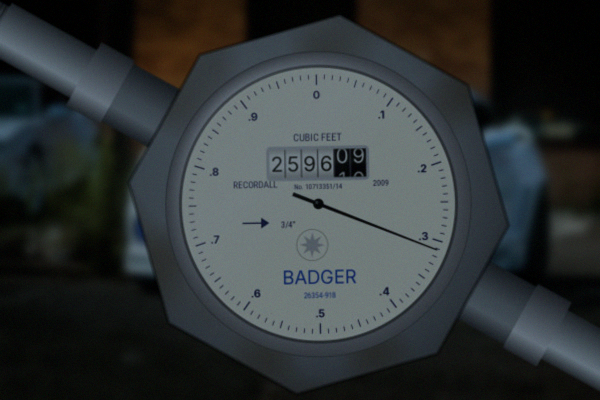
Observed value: **259609.31** ft³
